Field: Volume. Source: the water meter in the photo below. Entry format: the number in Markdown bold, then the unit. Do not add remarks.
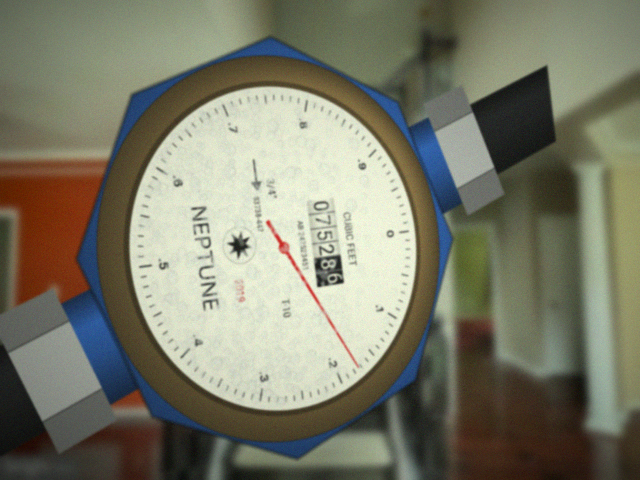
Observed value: **75286.17** ft³
